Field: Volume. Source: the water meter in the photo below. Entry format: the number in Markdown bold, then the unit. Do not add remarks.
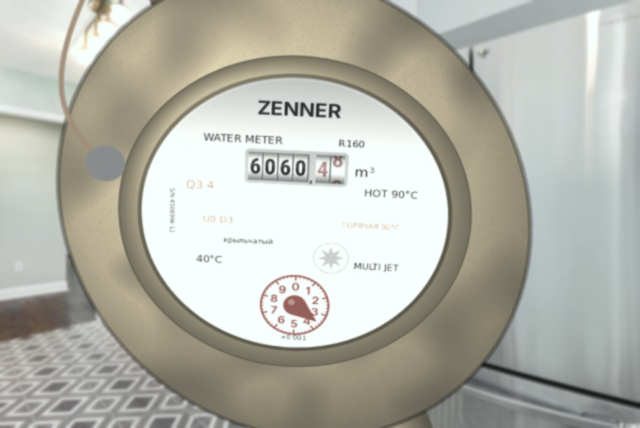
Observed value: **6060.483** m³
